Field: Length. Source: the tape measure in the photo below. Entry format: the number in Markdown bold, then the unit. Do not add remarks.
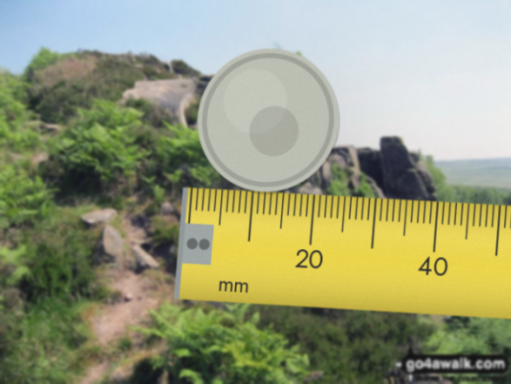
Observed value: **23** mm
